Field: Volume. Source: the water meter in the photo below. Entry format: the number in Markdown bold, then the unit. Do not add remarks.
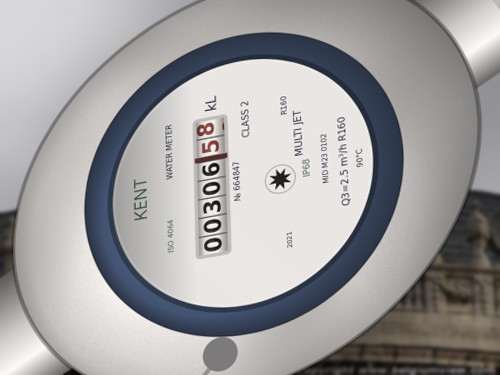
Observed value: **306.58** kL
